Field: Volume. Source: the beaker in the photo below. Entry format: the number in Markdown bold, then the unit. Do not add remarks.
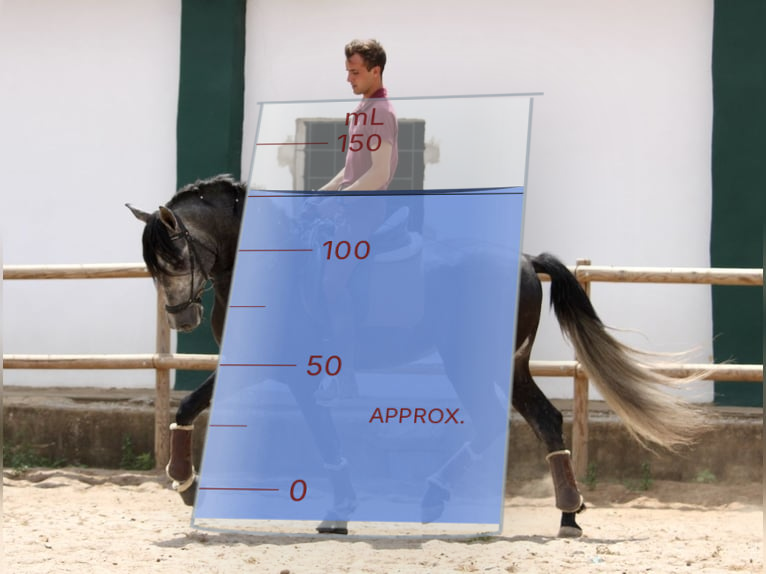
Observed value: **125** mL
